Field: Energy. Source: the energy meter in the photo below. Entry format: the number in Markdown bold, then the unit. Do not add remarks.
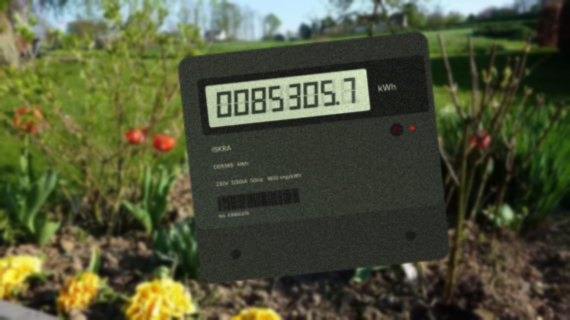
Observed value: **85305.7** kWh
